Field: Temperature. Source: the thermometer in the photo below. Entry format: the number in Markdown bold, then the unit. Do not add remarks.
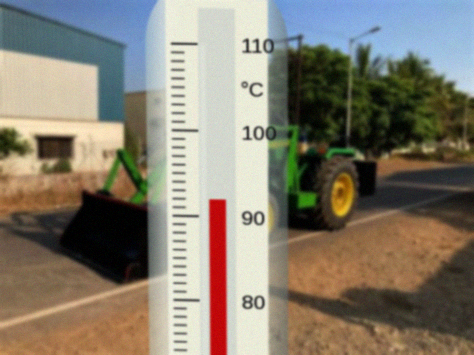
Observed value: **92** °C
